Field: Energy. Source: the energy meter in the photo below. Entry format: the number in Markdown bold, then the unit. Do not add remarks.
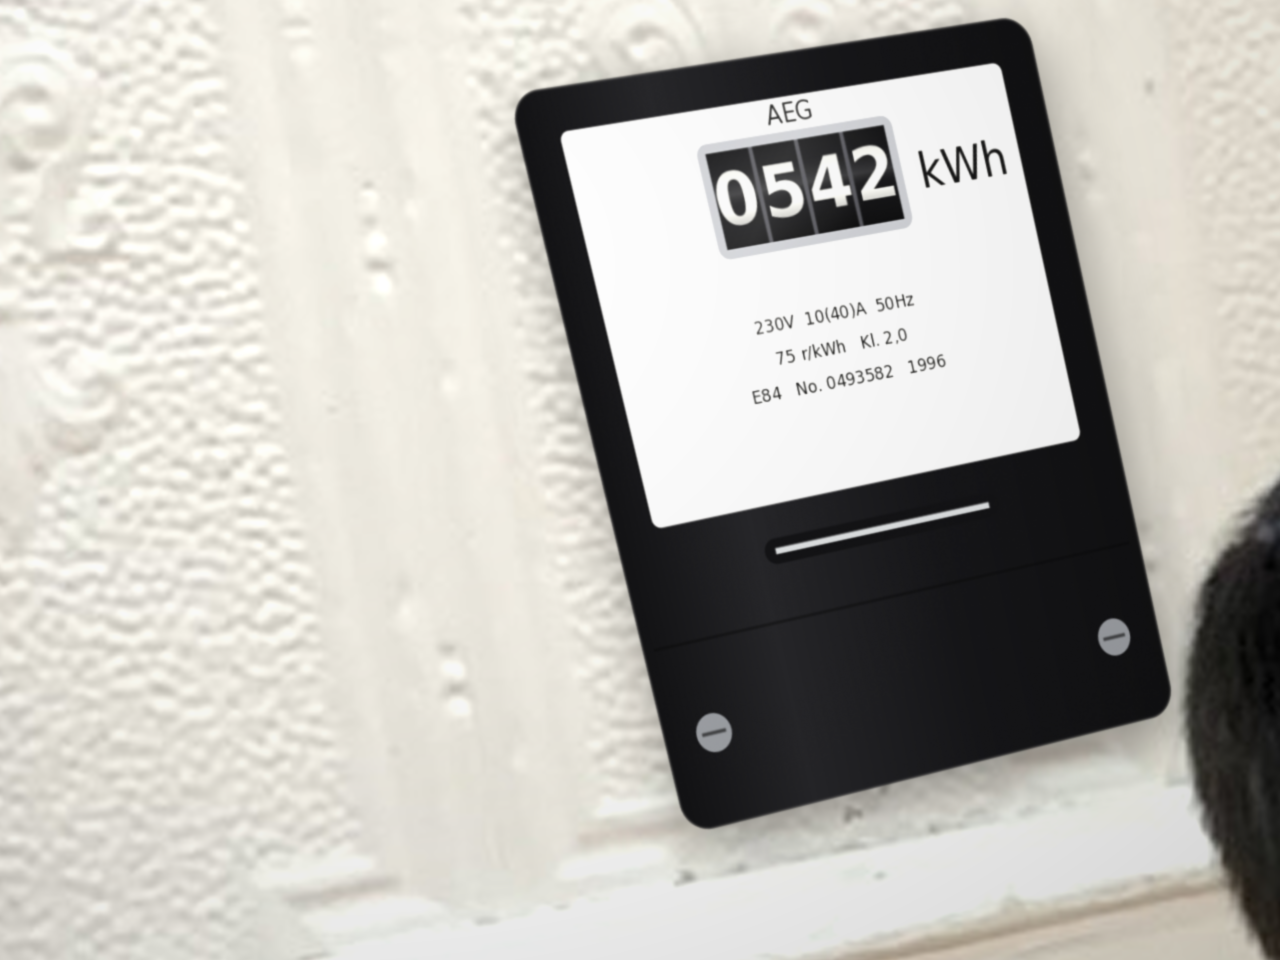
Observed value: **542** kWh
